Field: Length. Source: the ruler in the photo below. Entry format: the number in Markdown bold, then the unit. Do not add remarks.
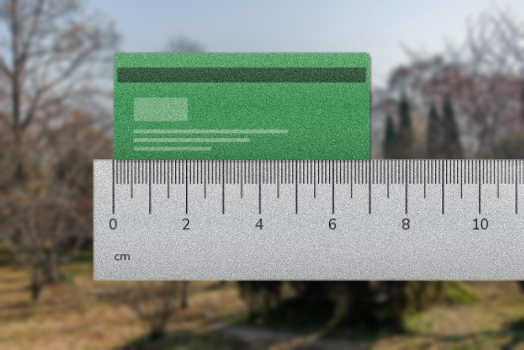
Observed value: **7** cm
